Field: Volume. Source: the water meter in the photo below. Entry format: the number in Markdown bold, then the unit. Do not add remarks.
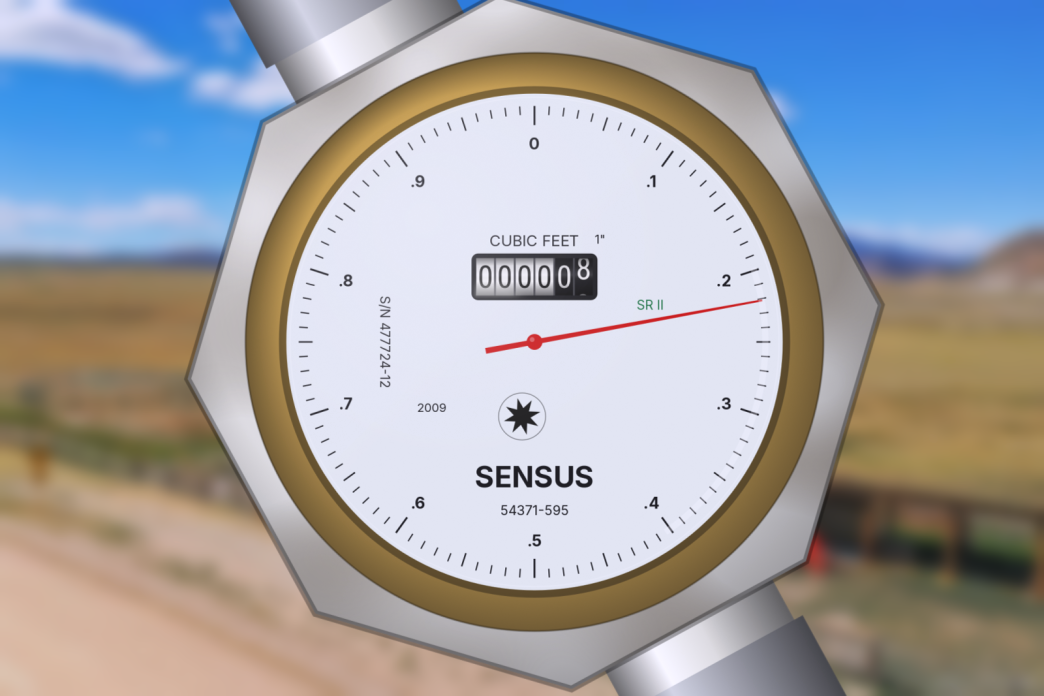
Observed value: **8.22** ft³
